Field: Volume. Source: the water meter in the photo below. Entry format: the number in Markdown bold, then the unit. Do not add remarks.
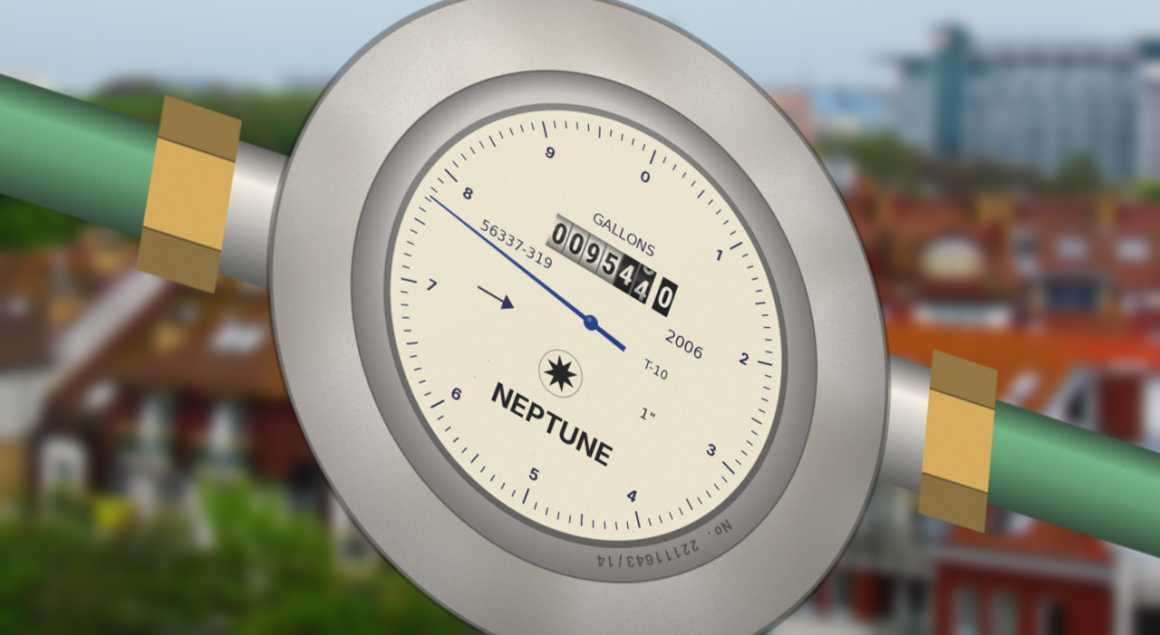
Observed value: **95437.7** gal
